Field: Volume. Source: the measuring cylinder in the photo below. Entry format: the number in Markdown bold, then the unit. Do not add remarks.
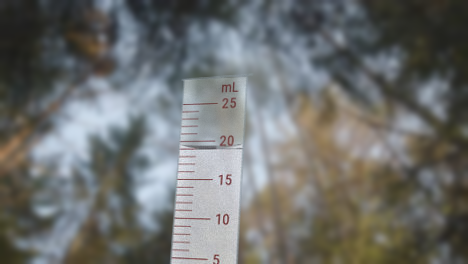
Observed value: **19** mL
